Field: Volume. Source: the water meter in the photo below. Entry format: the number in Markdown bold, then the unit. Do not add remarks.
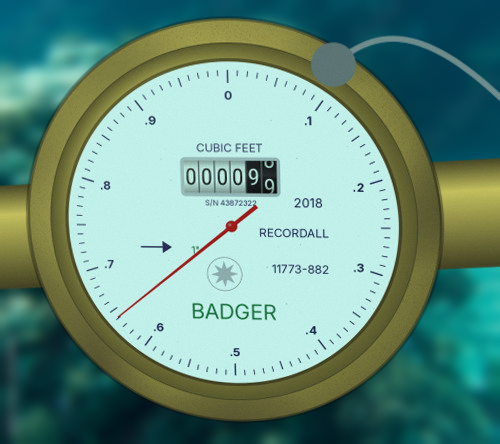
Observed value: **98.64** ft³
